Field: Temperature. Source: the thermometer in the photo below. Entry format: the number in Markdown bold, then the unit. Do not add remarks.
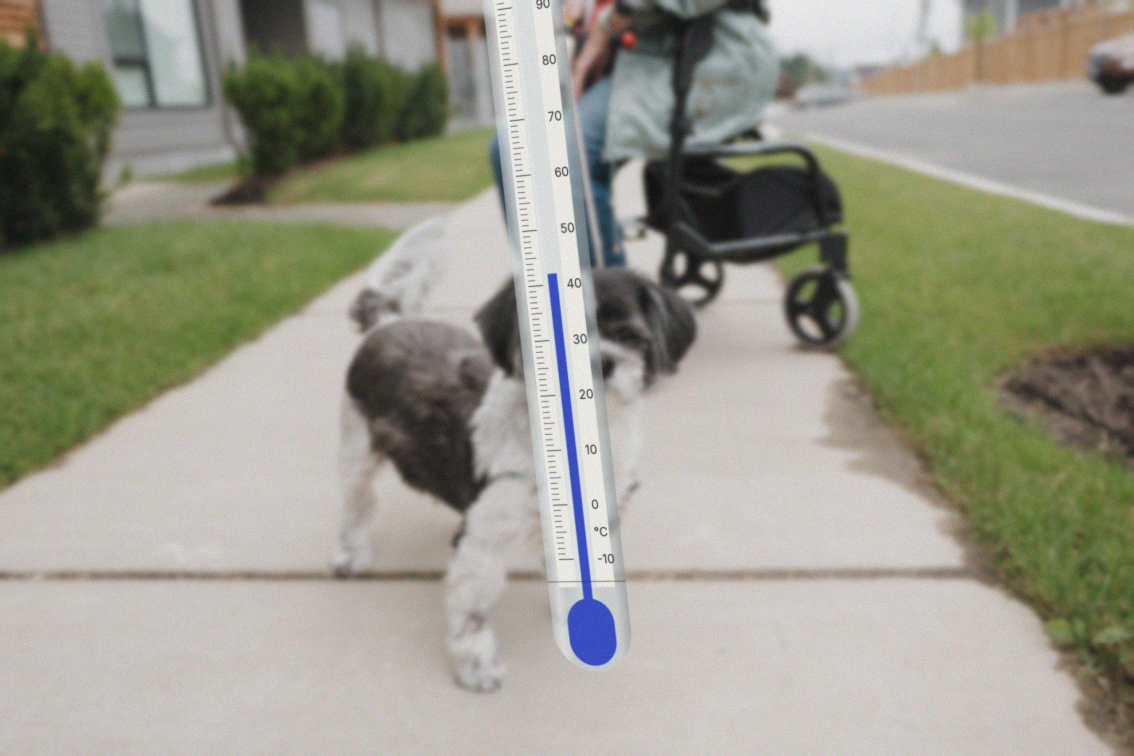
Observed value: **42** °C
